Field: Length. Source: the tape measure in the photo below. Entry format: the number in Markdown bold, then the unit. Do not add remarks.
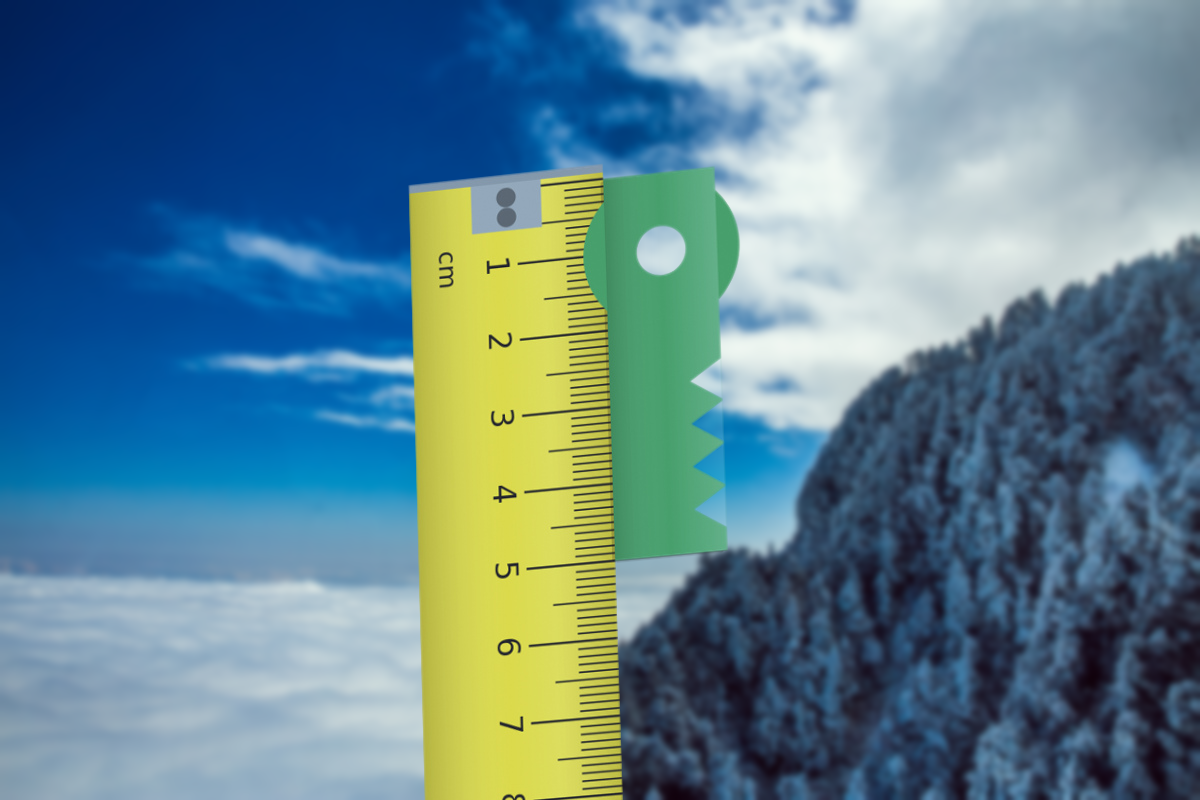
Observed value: **5** cm
